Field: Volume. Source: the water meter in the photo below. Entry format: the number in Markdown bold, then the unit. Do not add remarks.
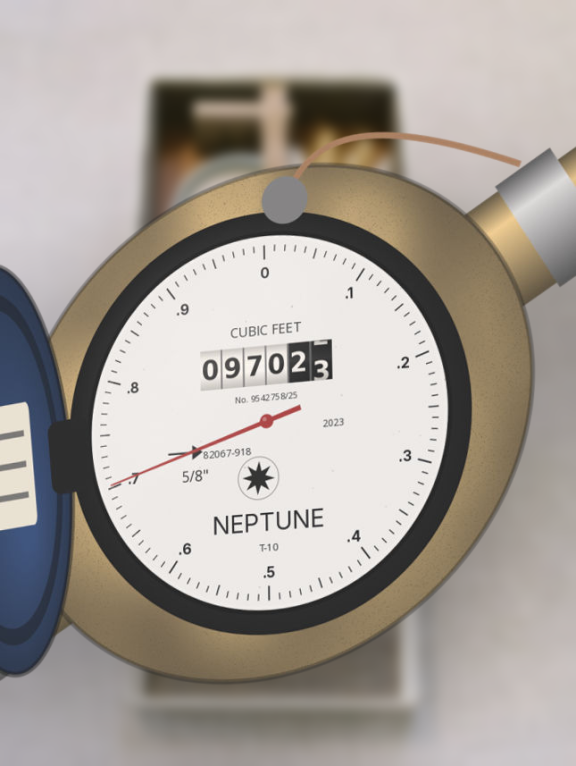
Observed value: **97022.70** ft³
